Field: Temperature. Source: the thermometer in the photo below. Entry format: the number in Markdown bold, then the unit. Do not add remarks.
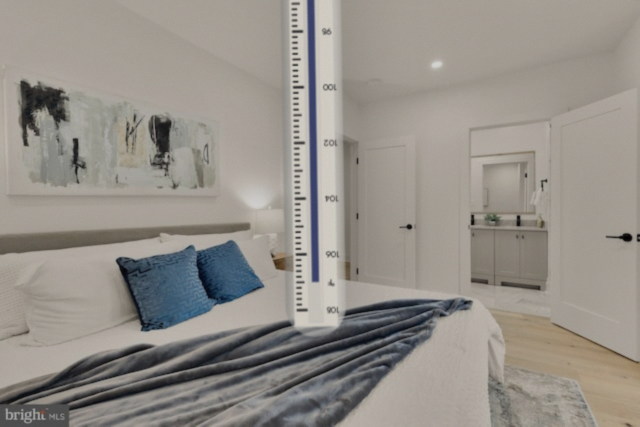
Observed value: **107** °F
